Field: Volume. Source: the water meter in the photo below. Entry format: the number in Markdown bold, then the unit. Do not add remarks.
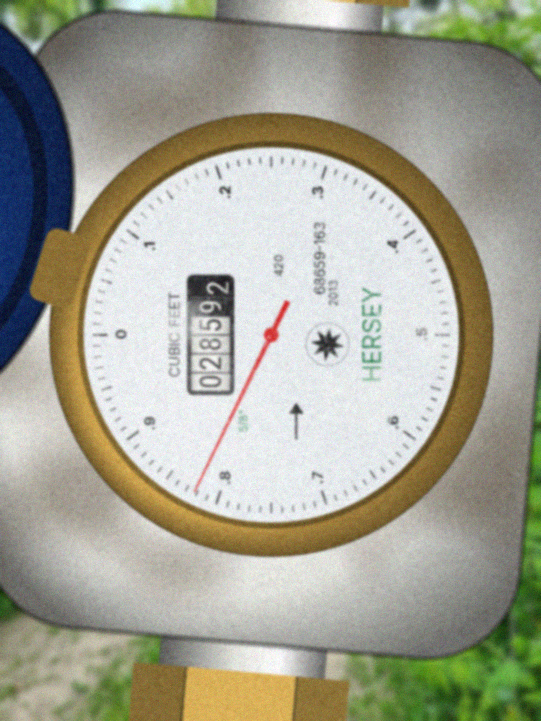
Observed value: **28591.82** ft³
